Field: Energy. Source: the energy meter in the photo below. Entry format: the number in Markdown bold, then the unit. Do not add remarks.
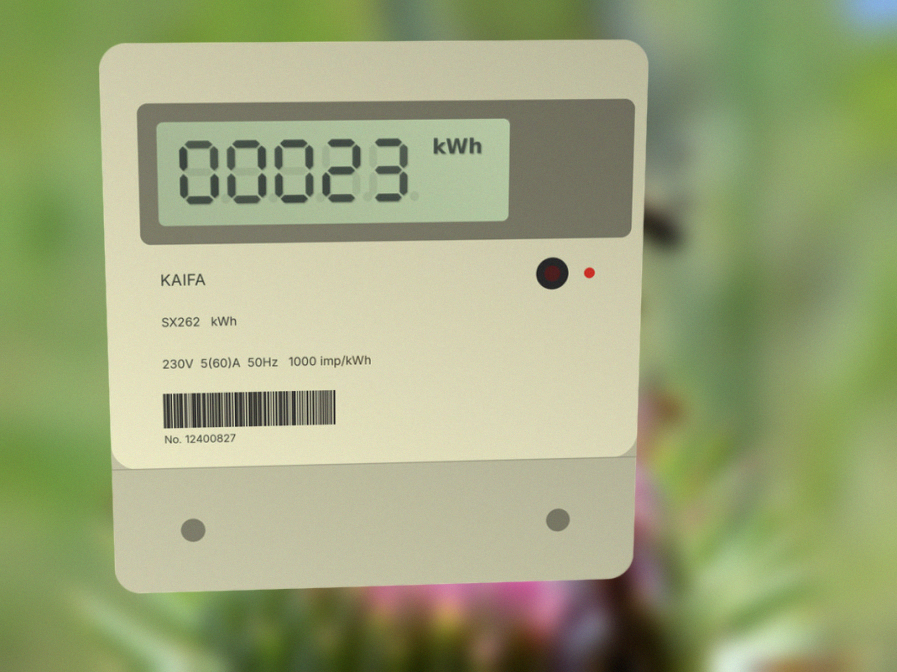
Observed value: **23** kWh
